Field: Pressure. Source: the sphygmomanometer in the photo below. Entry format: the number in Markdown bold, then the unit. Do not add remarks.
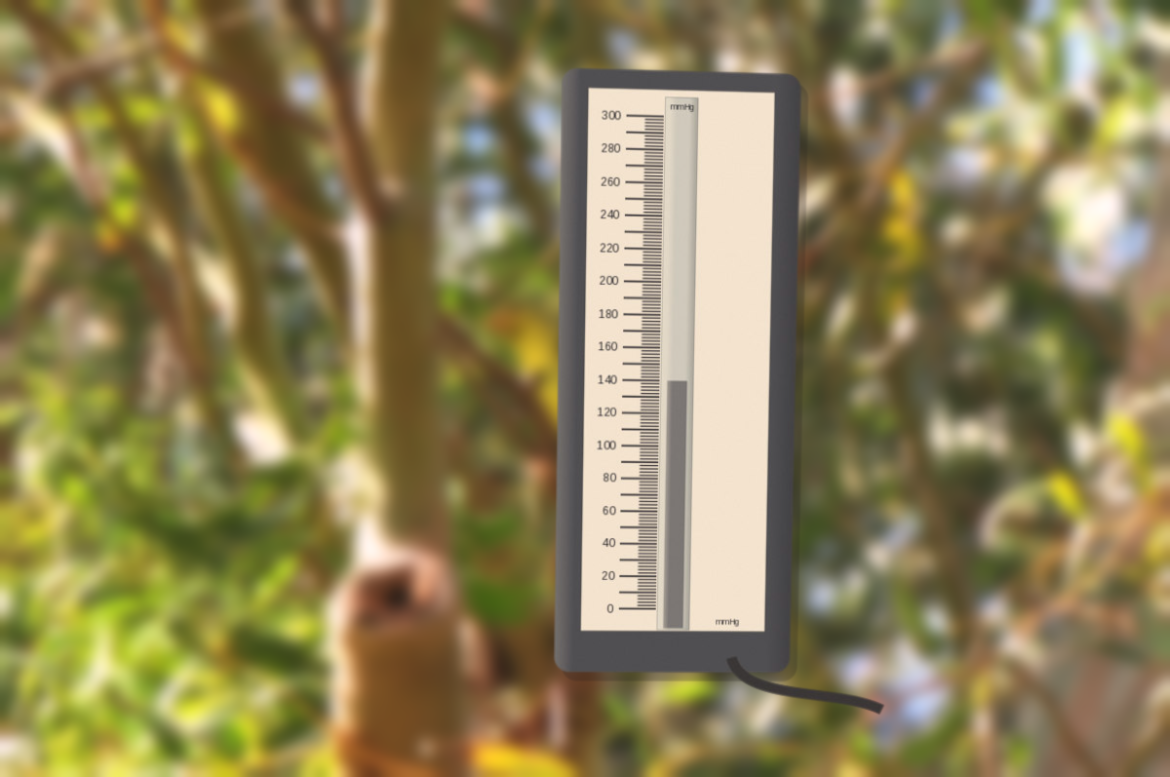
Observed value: **140** mmHg
